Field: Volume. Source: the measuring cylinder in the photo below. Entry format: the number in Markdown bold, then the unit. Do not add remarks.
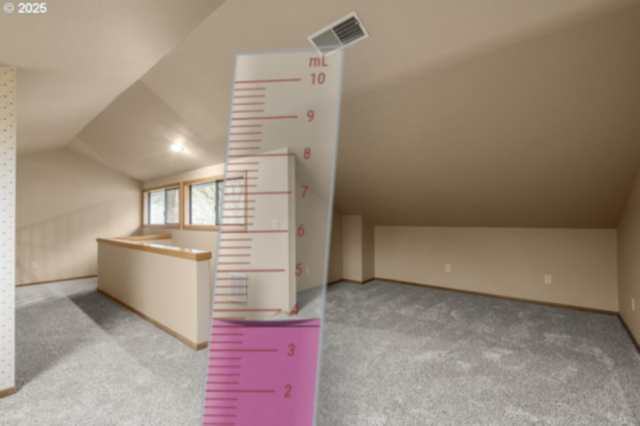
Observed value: **3.6** mL
